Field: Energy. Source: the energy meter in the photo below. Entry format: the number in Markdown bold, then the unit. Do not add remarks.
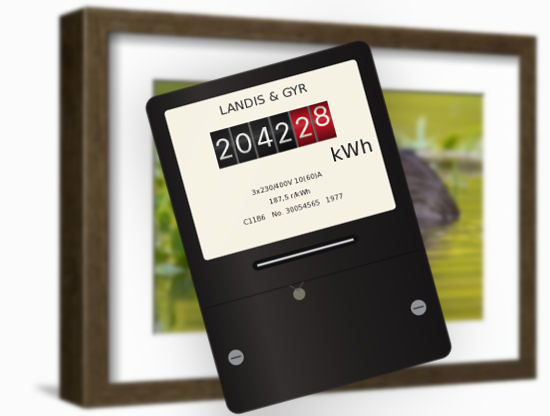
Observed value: **2042.28** kWh
